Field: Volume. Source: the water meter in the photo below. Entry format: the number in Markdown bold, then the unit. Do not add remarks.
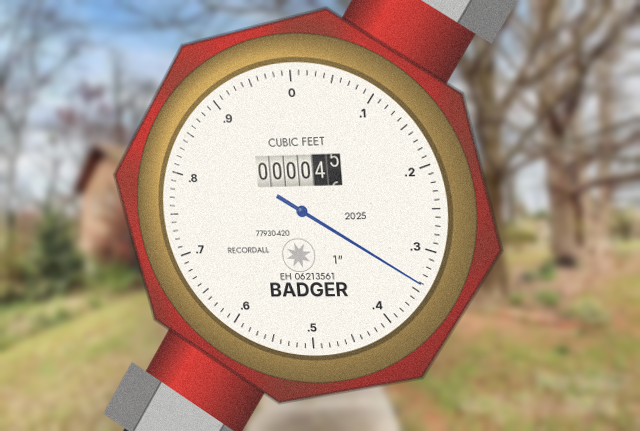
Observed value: **45.34** ft³
